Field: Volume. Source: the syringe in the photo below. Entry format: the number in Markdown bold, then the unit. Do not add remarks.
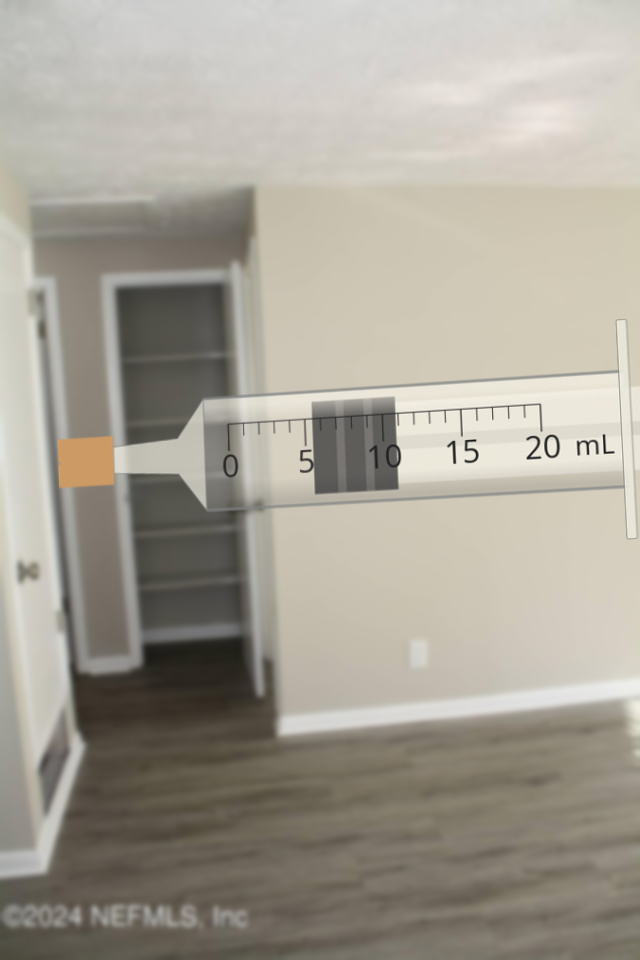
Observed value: **5.5** mL
